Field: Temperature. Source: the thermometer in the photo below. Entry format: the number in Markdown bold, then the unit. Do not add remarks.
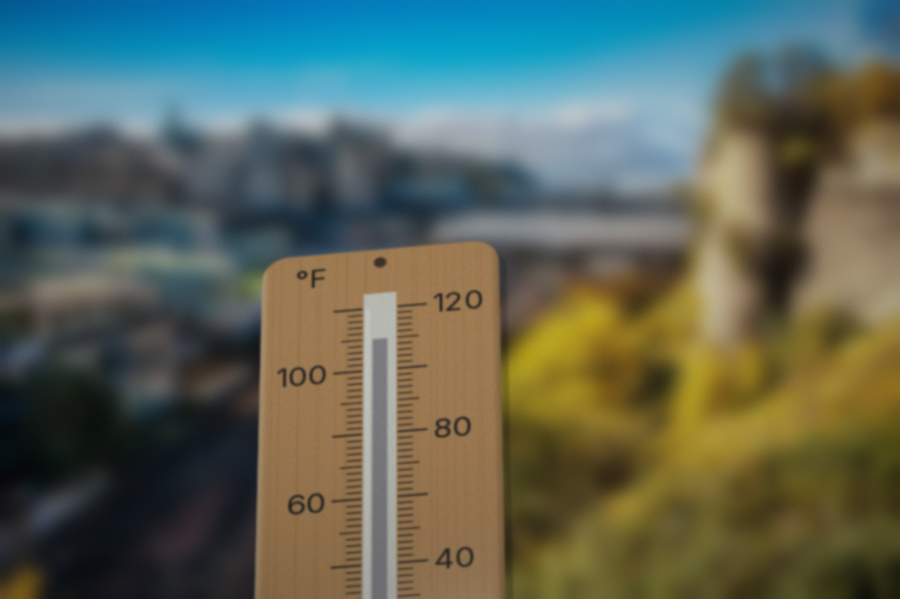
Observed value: **110** °F
